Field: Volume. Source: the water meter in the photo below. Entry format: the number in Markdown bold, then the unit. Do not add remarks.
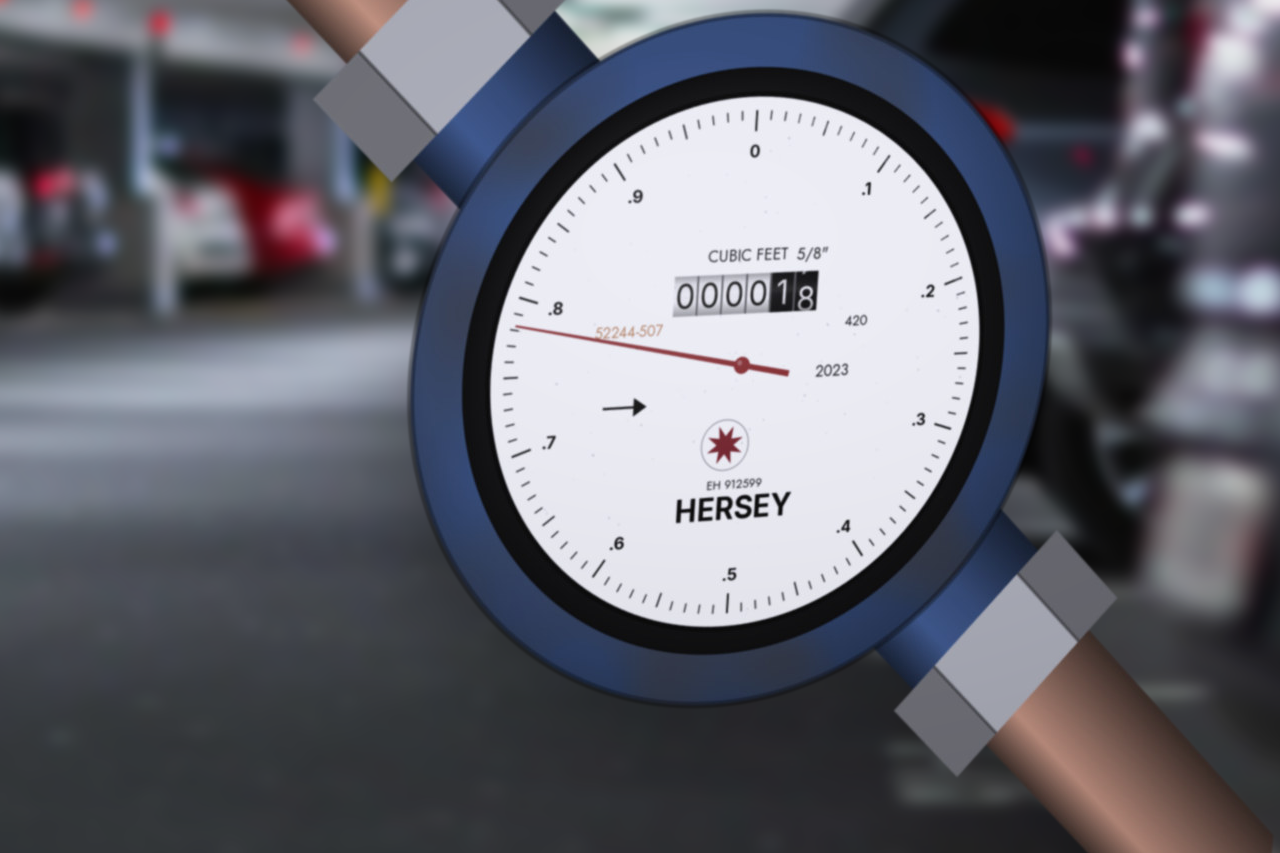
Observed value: **17.78** ft³
